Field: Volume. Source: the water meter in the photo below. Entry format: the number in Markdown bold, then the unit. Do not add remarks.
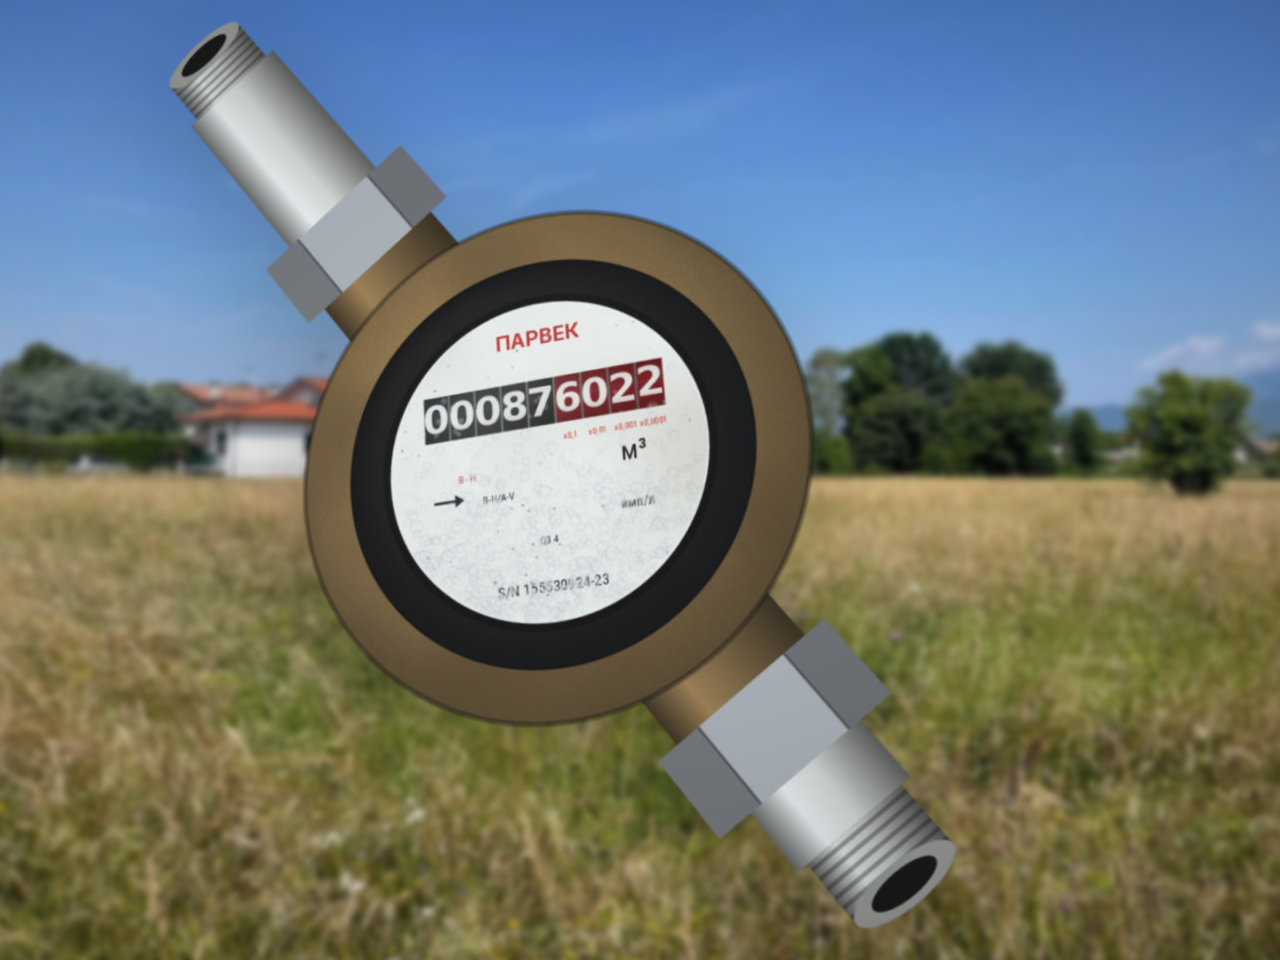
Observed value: **87.6022** m³
